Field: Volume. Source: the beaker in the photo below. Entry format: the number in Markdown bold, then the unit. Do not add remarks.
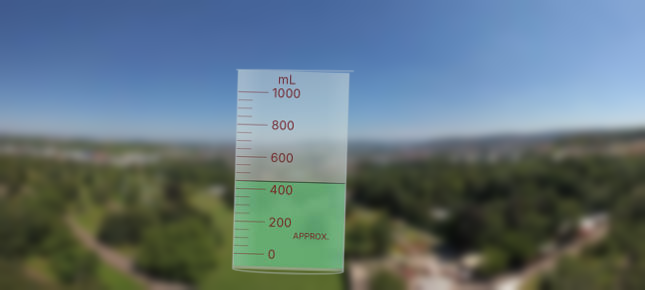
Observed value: **450** mL
